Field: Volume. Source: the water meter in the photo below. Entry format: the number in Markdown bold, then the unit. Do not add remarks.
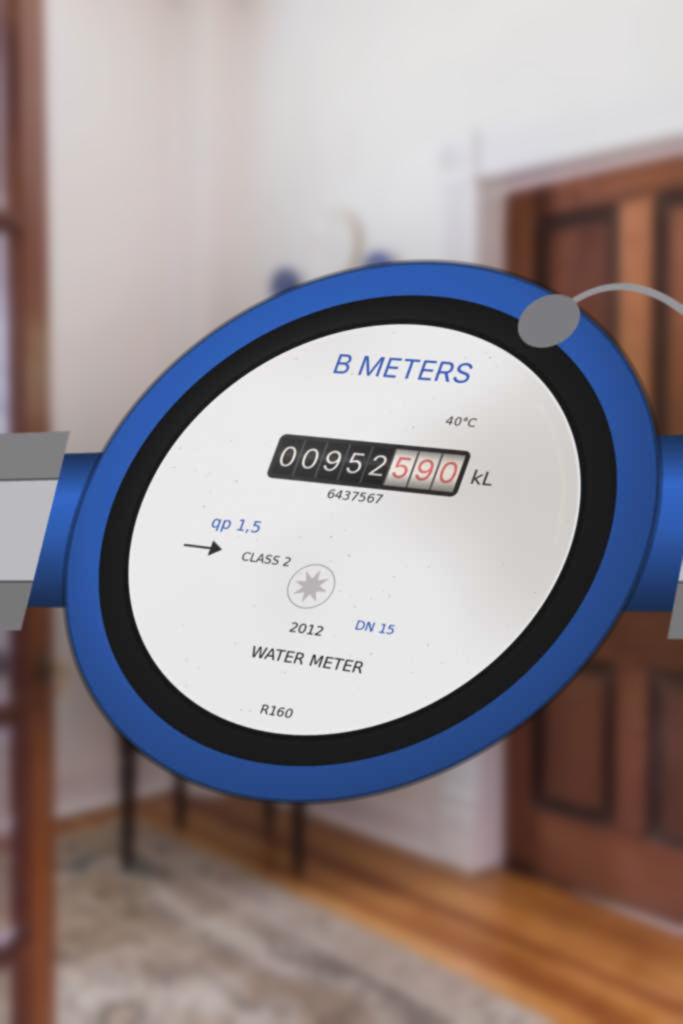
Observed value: **952.590** kL
